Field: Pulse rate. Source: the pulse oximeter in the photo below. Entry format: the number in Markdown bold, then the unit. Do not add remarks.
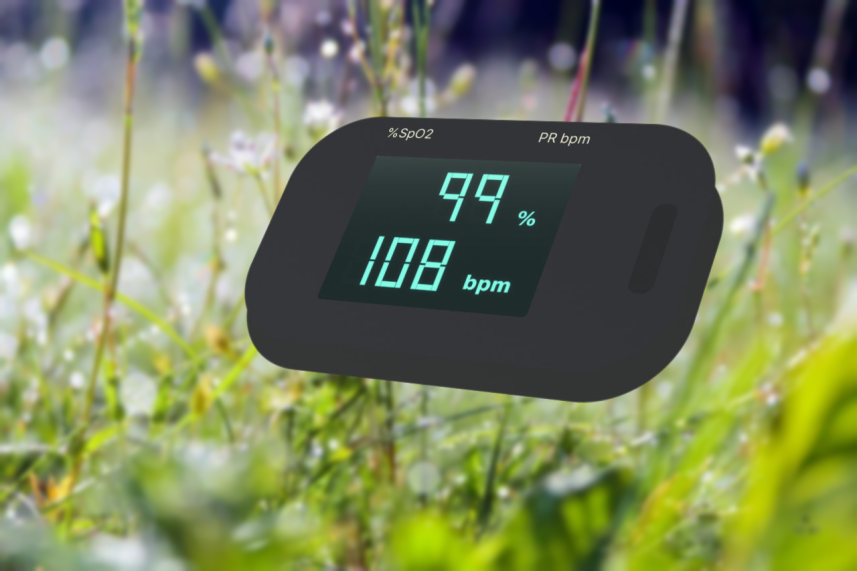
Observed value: **108** bpm
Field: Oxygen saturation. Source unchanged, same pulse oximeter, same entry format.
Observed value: **99** %
